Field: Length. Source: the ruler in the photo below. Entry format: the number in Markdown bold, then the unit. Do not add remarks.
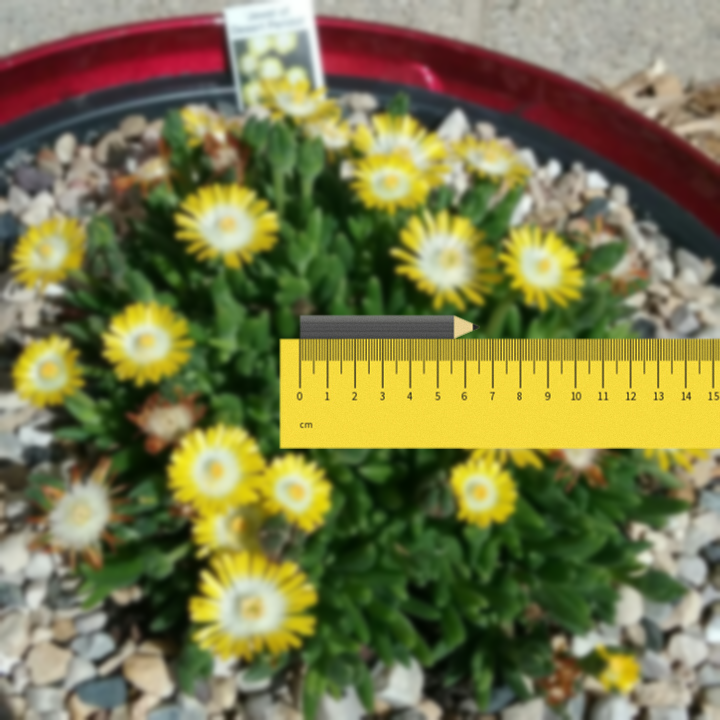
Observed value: **6.5** cm
